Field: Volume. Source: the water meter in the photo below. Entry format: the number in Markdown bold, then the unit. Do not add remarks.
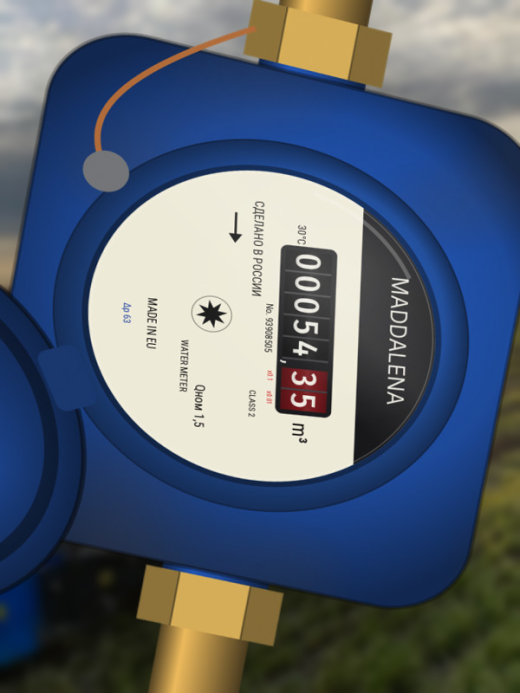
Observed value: **54.35** m³
